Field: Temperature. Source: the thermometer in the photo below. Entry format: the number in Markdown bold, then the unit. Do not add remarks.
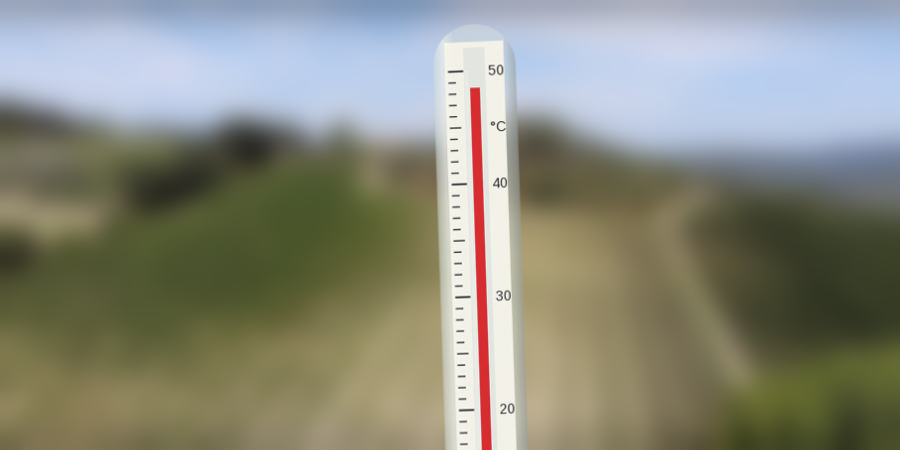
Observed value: **48.5** °C
